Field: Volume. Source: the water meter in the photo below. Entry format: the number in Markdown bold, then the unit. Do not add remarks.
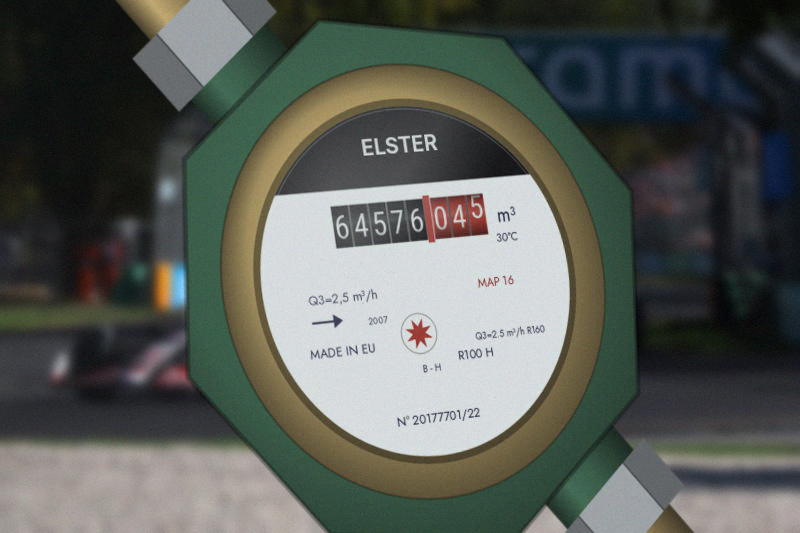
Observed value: **64576.045** m³
